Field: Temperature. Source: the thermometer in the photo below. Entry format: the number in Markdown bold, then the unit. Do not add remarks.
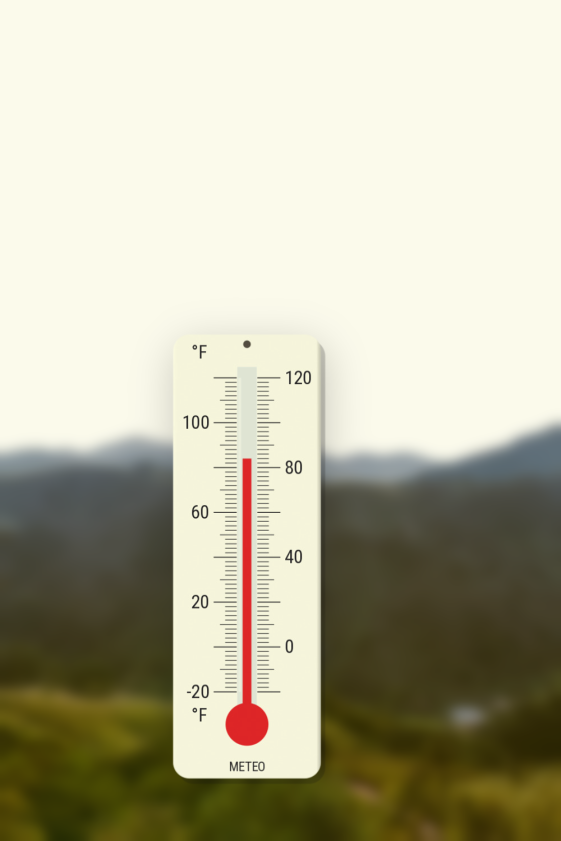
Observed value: **84** °F
